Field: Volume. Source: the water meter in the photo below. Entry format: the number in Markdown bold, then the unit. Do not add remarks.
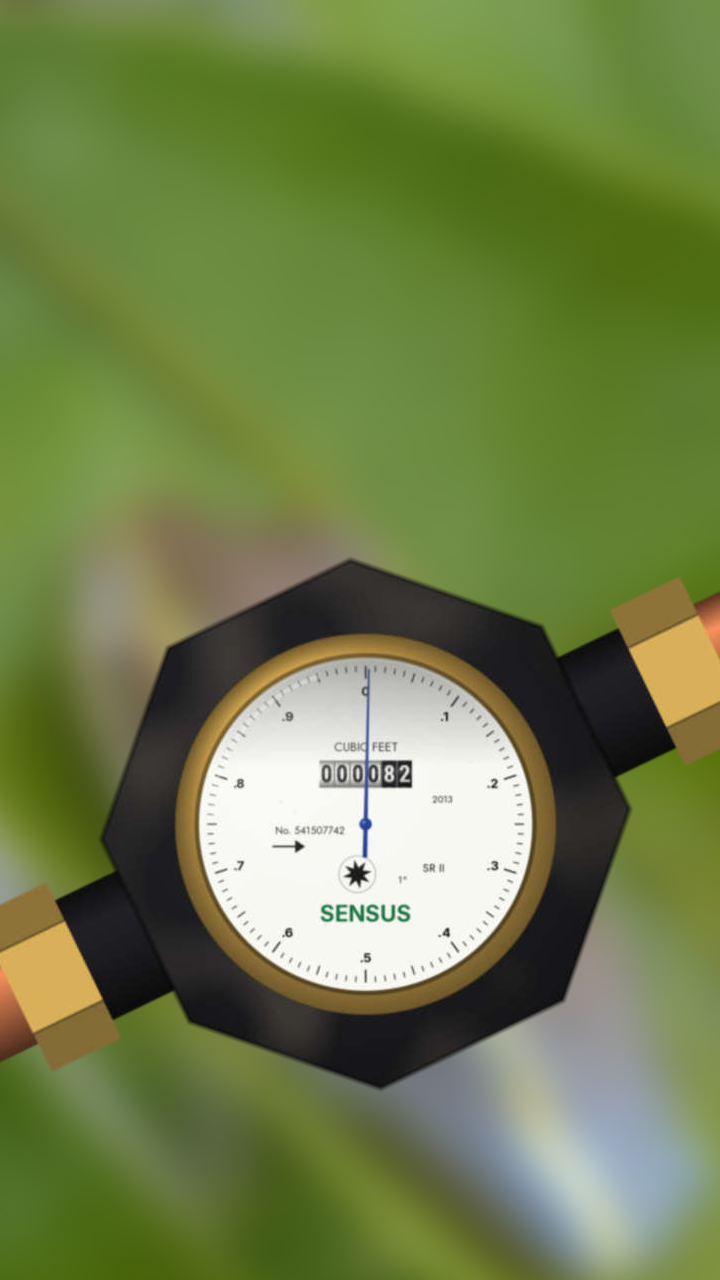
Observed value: **82.00** ft³
